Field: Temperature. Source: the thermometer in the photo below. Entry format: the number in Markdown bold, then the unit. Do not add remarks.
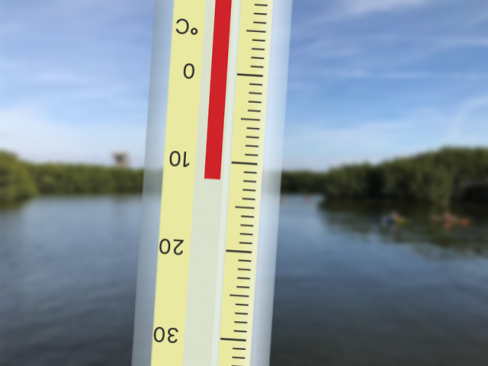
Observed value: **12** °C
